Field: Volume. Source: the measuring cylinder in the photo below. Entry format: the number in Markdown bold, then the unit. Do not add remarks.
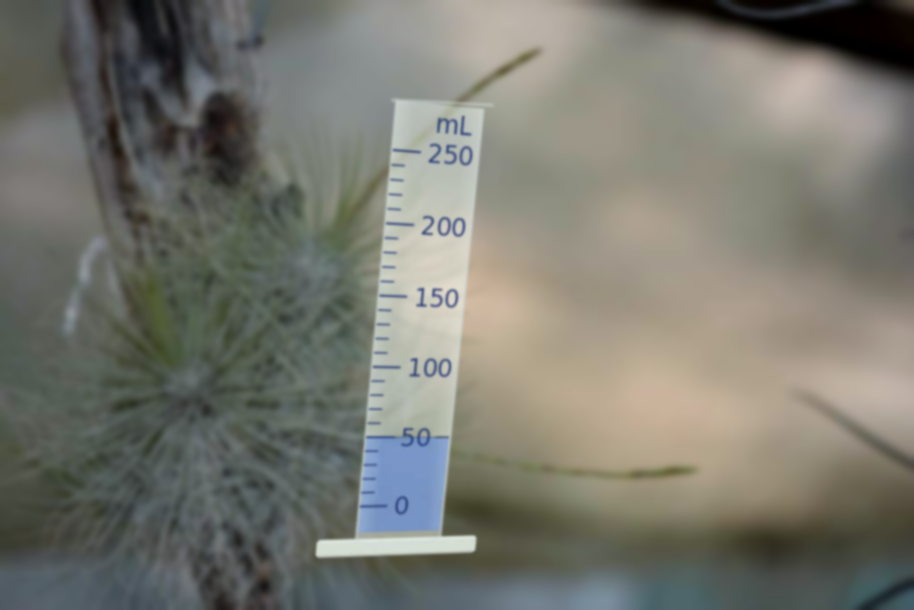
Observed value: **50** mL
